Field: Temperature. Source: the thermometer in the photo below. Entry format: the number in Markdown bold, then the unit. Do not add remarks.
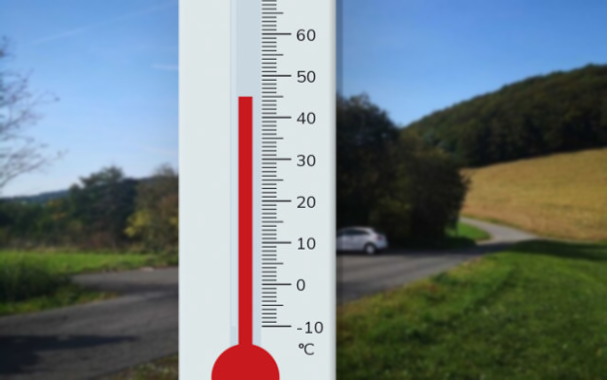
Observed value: **45** °C
